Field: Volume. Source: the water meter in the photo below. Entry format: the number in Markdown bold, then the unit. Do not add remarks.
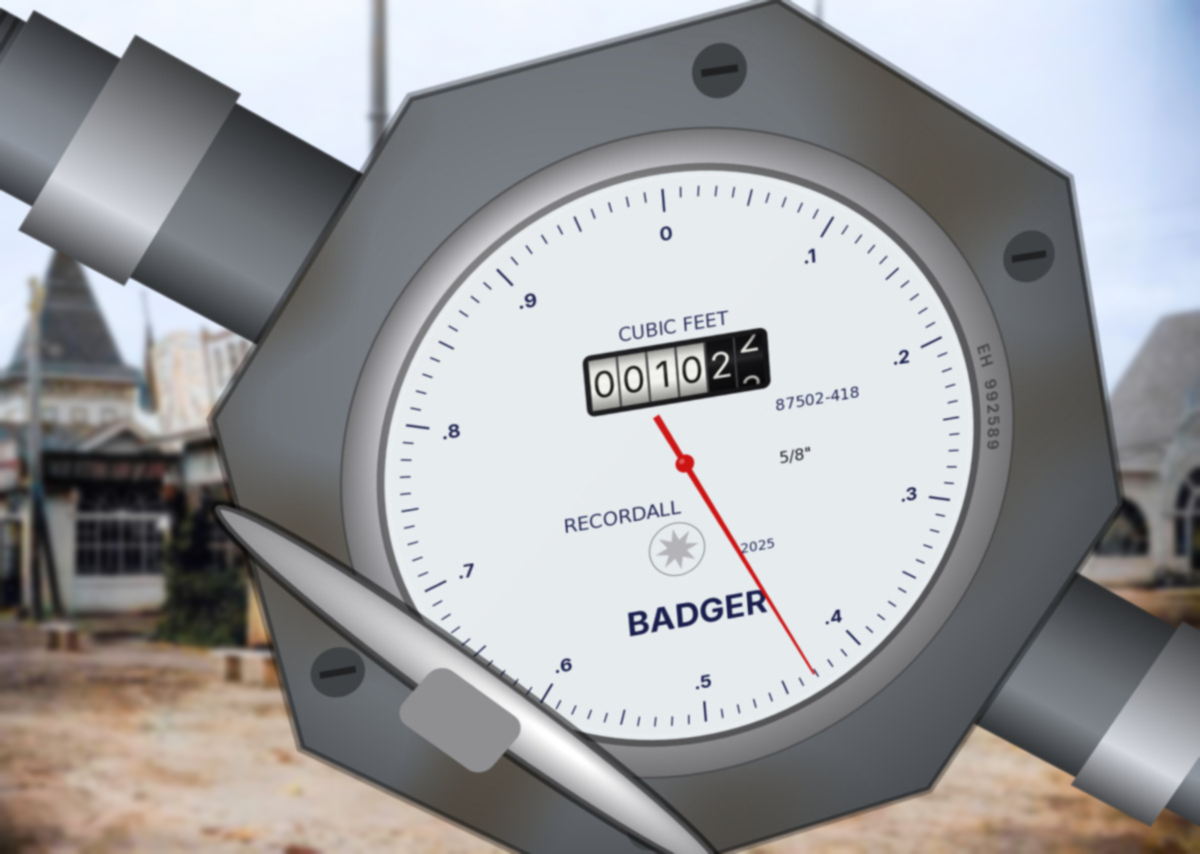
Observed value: **1022.43** ft³
